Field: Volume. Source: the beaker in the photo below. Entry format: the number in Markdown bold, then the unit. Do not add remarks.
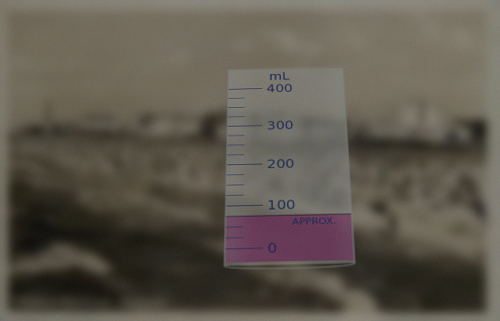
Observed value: **75** mL
